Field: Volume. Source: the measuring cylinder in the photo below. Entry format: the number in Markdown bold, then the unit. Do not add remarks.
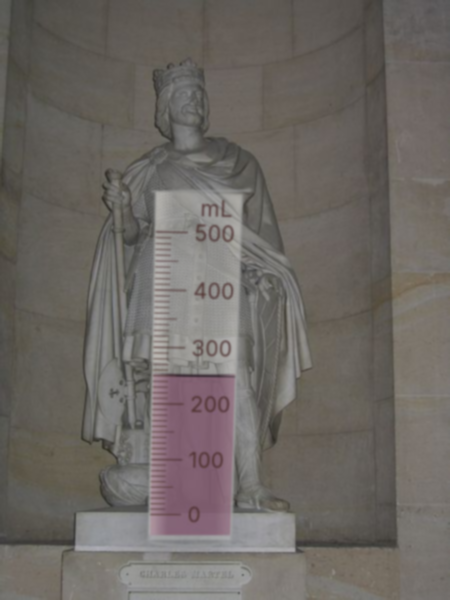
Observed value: **250** mL
